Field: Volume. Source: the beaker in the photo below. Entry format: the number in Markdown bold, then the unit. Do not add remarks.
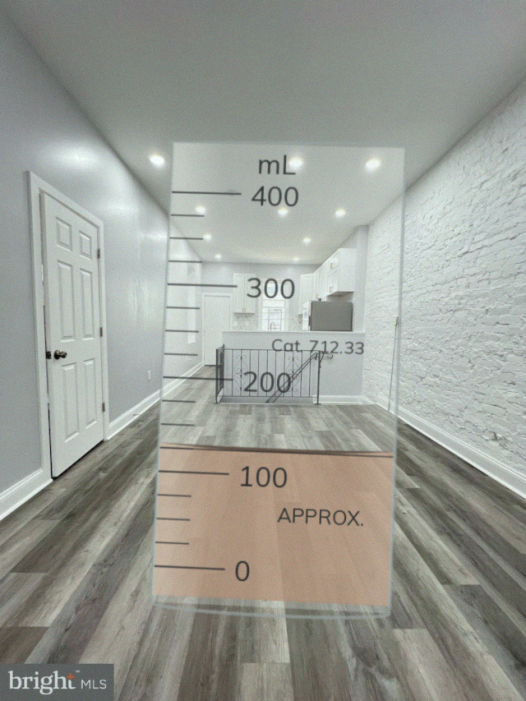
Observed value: **125** mL
